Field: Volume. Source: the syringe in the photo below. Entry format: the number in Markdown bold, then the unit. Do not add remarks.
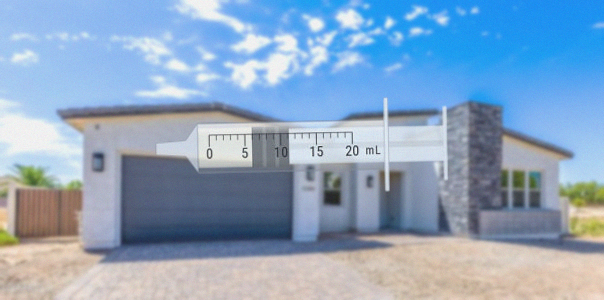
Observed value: **6** mL
